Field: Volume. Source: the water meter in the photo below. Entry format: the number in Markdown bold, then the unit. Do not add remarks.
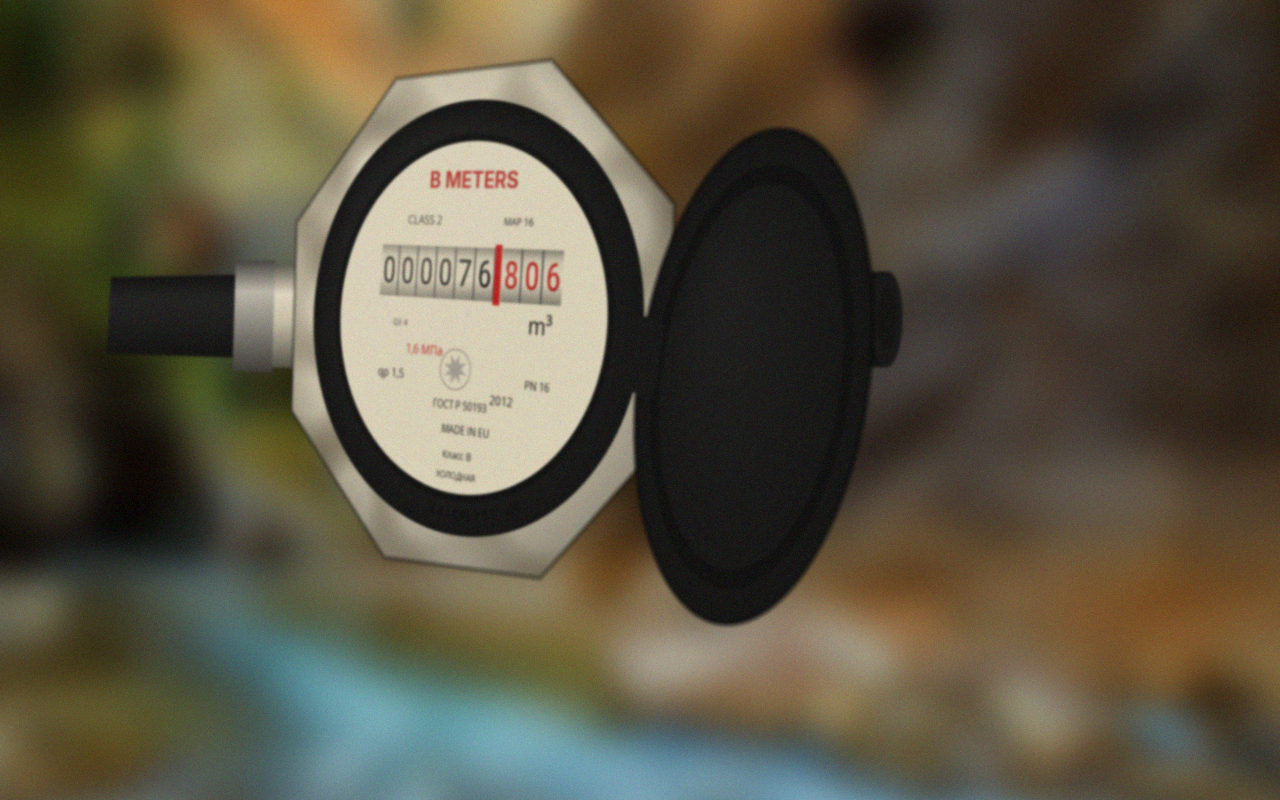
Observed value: **76.806** m³
